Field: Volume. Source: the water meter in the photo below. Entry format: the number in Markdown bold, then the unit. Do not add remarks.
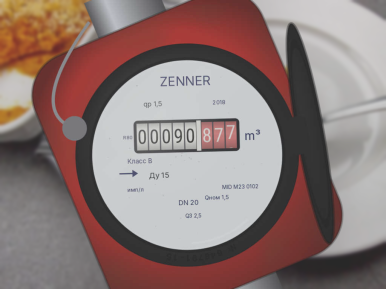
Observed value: **90.877** m³
